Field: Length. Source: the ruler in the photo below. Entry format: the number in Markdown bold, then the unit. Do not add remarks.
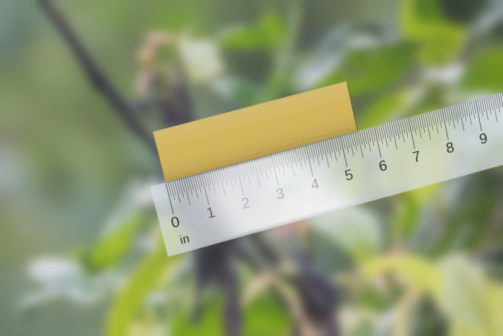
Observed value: **5.5** in
